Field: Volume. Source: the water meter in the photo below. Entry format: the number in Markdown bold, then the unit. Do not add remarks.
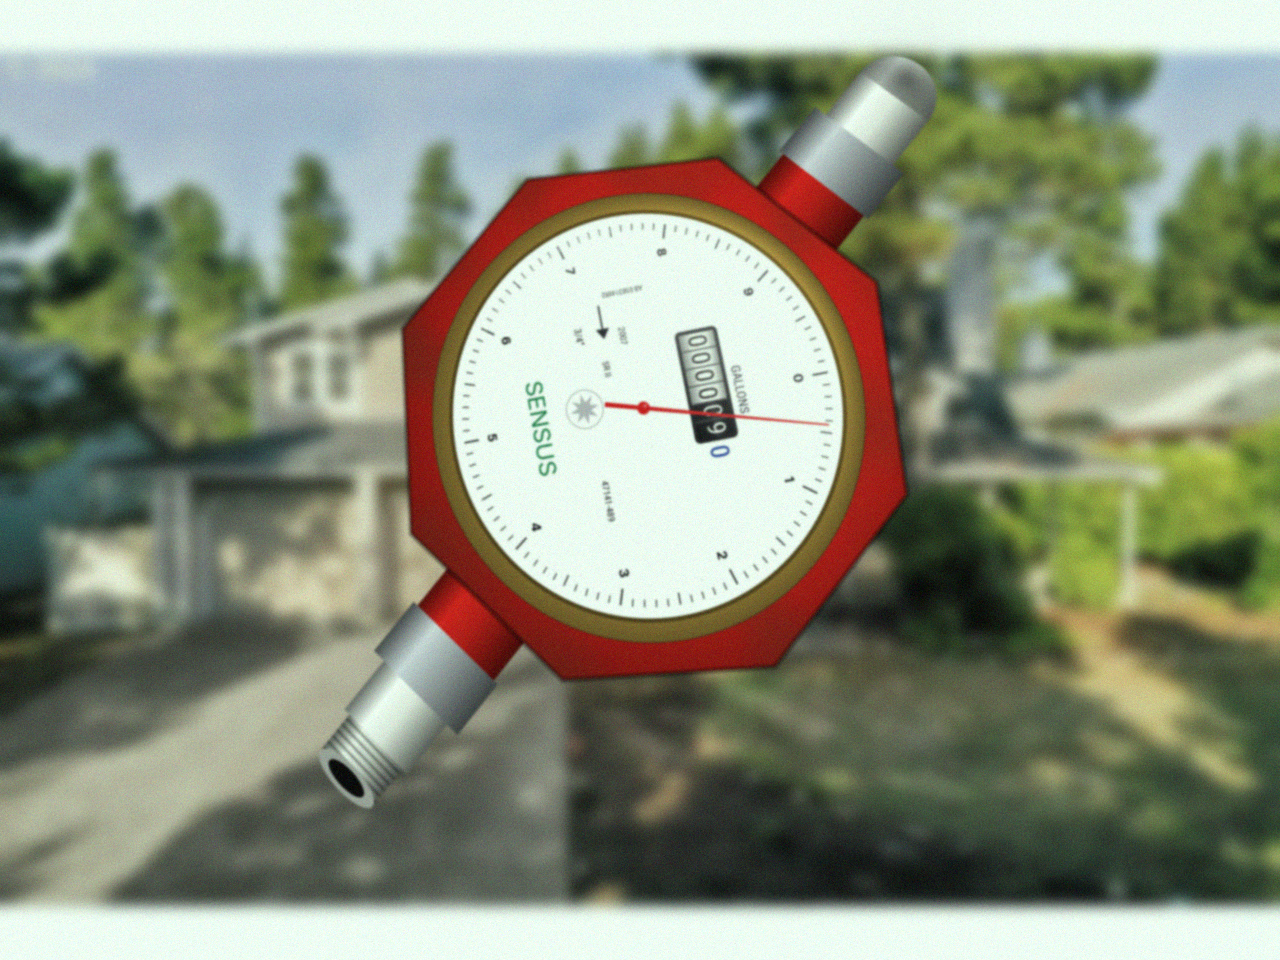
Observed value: **90.4** gal
